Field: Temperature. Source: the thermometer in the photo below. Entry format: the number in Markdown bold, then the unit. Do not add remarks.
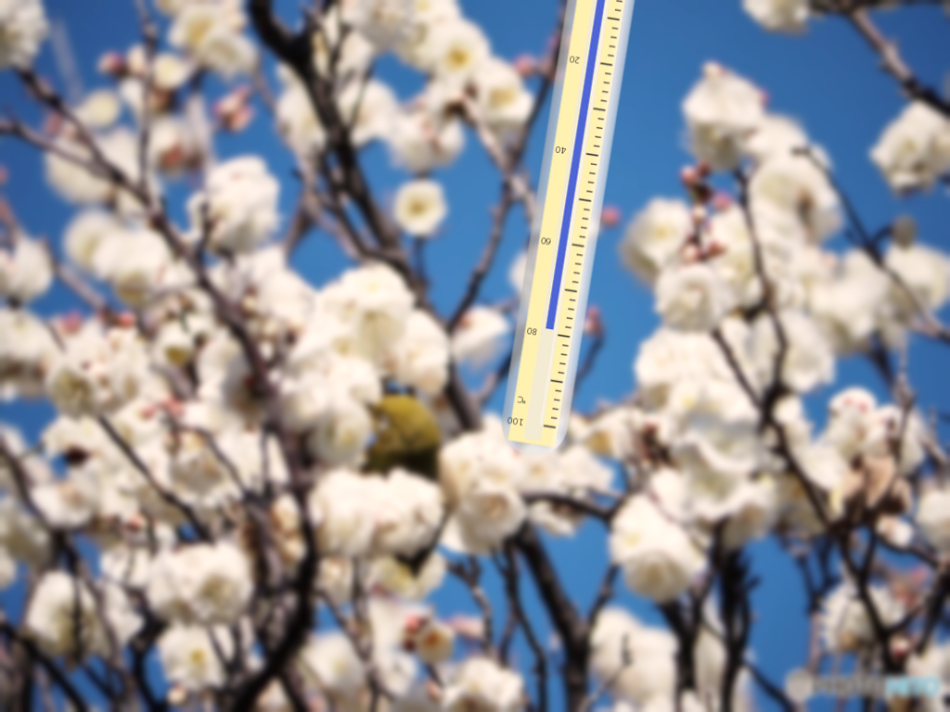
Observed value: **79** °C
